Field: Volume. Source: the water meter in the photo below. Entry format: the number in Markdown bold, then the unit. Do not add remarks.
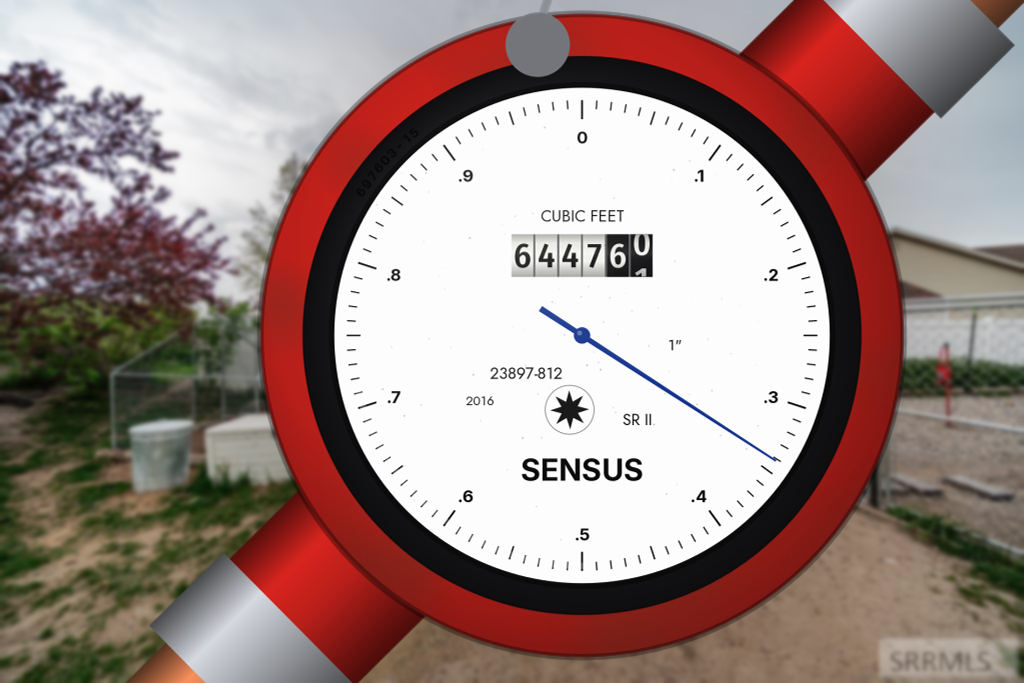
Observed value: **644760.34** ft³
